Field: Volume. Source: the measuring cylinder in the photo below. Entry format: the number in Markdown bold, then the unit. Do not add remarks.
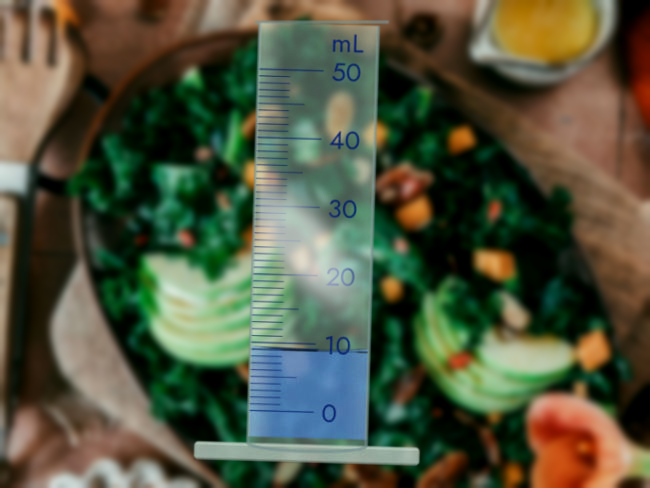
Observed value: **9** mL
